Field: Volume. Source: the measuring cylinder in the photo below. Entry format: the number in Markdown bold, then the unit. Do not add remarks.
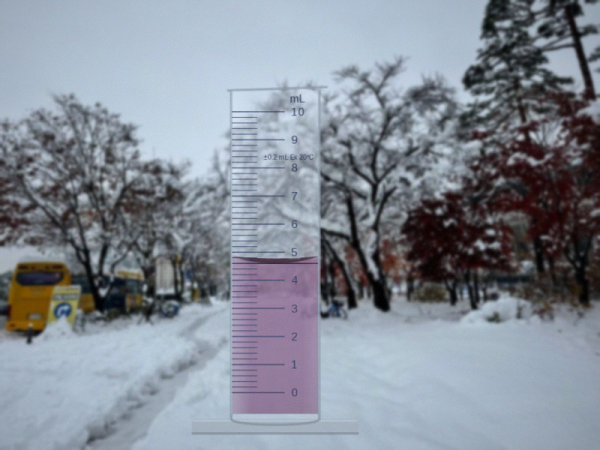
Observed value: **4.6** mL
